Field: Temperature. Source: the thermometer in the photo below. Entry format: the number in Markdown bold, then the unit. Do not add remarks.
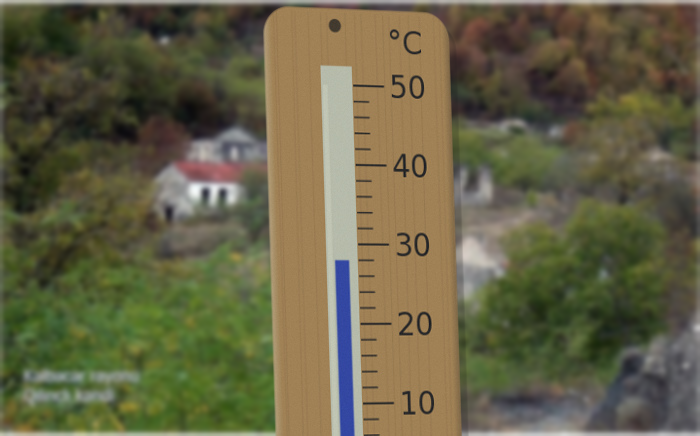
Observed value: **28** °C
